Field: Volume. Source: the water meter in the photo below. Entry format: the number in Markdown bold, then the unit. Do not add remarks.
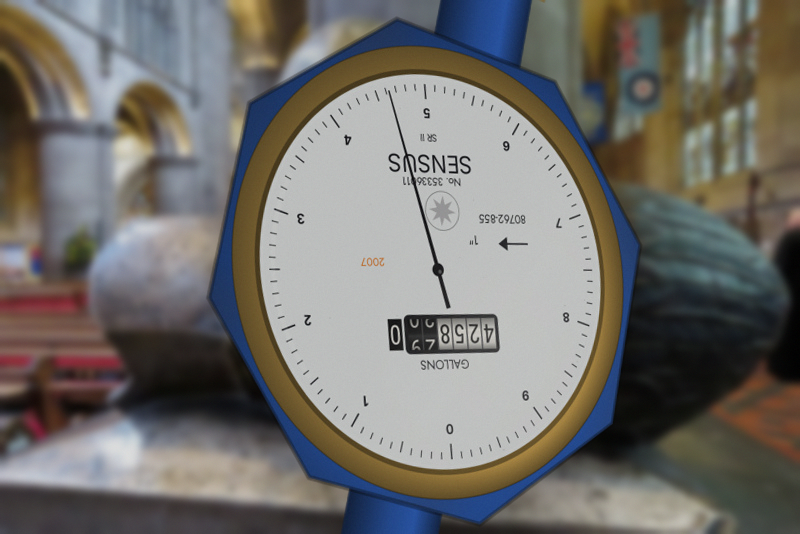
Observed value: **4258294.6** gal
